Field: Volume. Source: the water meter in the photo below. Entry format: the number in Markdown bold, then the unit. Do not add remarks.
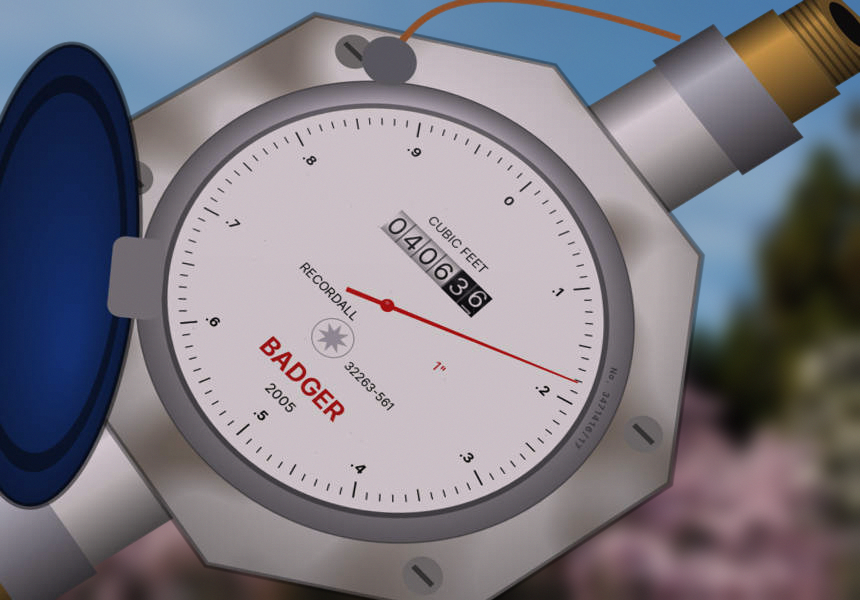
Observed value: **40636.18** ft³
